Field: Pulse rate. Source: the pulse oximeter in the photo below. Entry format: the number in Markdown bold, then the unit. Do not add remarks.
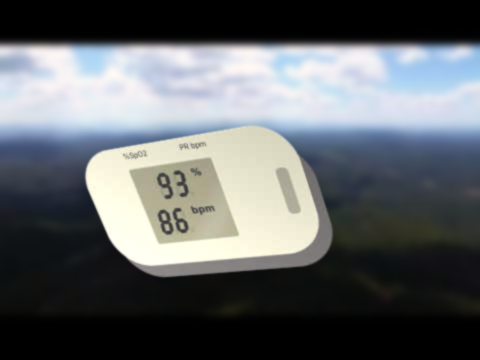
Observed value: **86** bpm
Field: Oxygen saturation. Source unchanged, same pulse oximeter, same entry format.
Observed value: **93** %
